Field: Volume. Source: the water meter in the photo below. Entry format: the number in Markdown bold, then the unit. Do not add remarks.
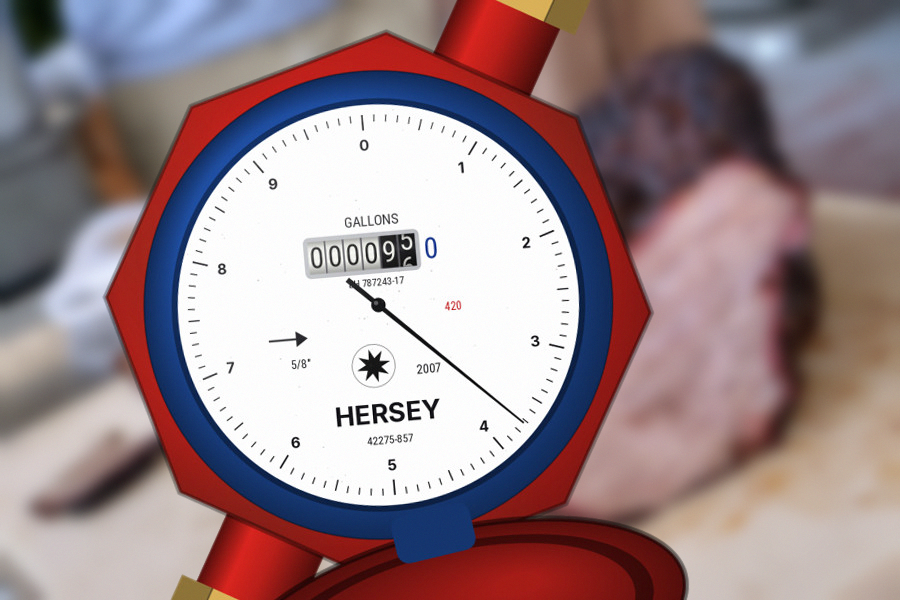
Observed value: **953.7** gal
